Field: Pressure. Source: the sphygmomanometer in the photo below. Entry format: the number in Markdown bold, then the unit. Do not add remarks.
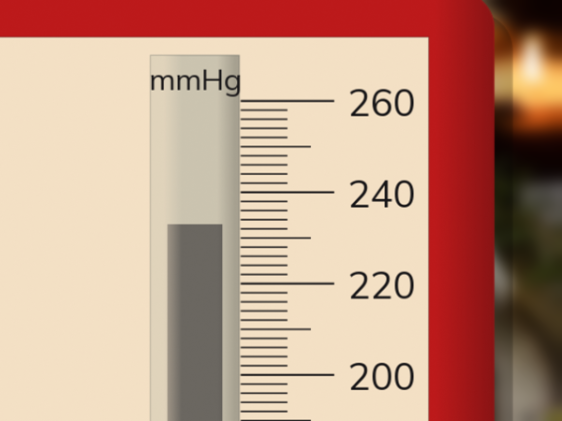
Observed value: **233** mmHg
